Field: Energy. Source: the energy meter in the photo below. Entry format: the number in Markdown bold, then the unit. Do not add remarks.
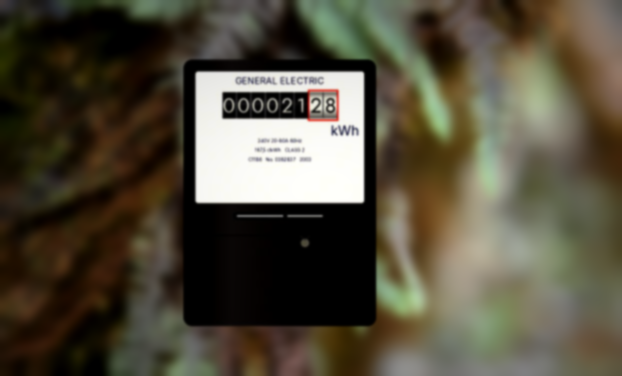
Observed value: **21.28** kWh
